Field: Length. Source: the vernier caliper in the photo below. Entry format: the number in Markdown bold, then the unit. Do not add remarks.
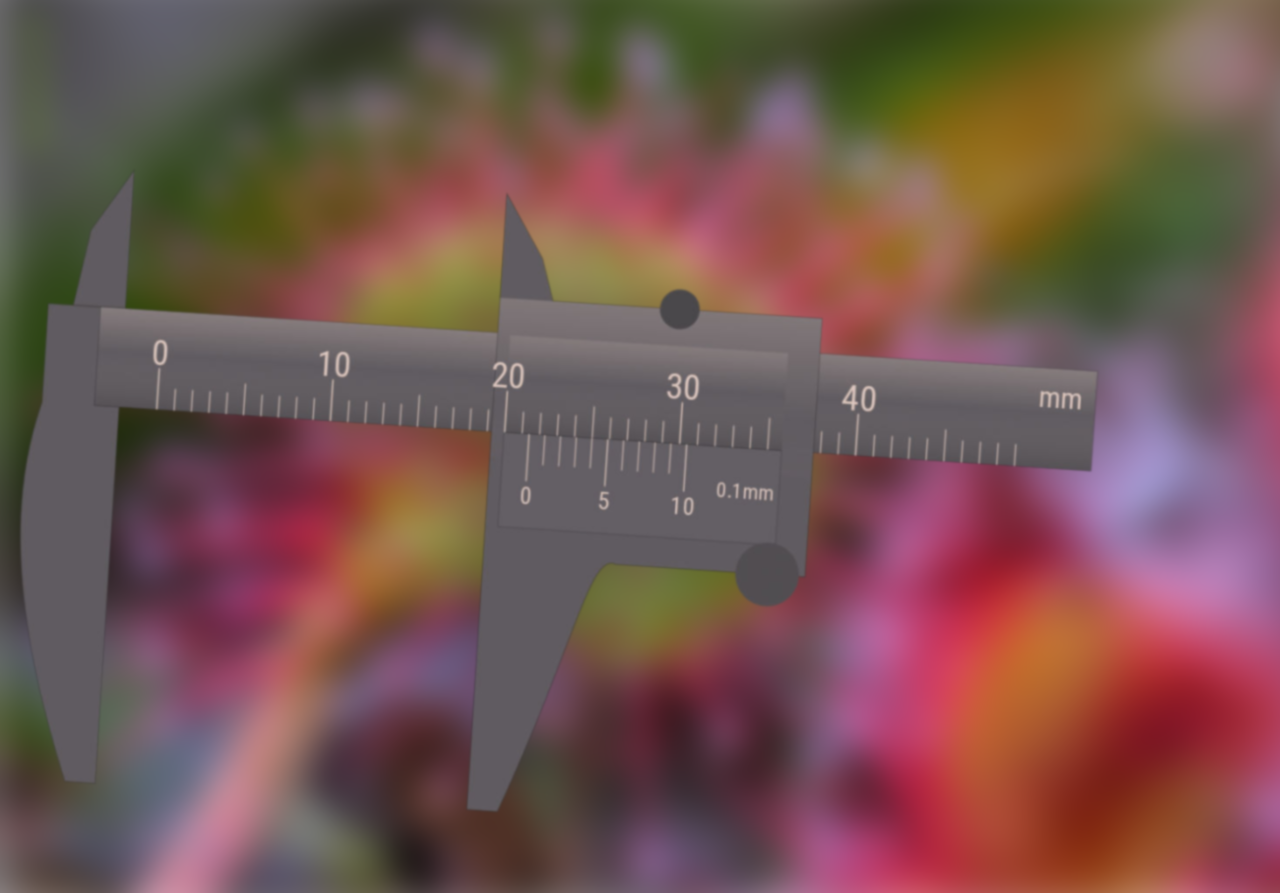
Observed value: **21.4** mm
